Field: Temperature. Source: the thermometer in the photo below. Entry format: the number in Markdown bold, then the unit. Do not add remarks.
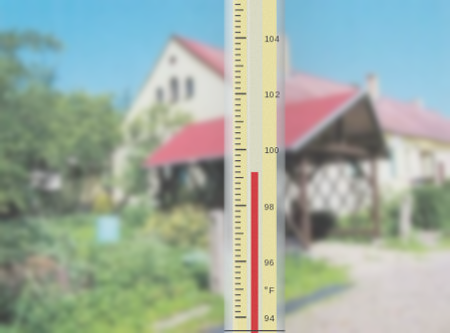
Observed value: **99.2** °F
